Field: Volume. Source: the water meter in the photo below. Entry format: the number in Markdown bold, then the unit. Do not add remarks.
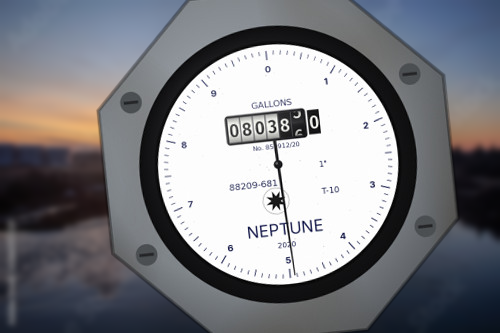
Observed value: **803854.9** gal
